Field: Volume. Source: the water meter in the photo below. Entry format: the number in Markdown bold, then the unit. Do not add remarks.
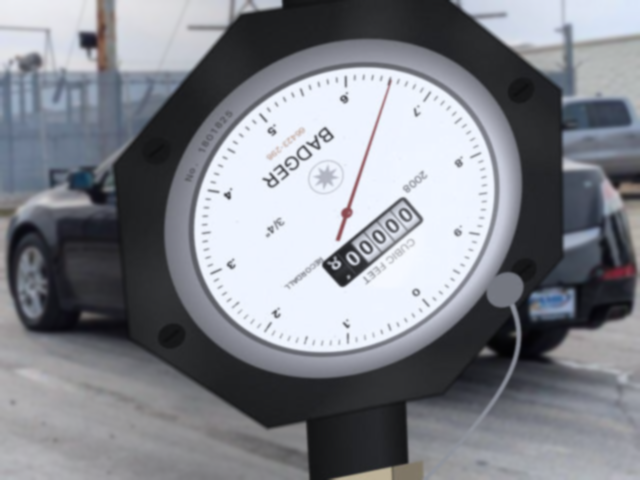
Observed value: **7.65** ft³
